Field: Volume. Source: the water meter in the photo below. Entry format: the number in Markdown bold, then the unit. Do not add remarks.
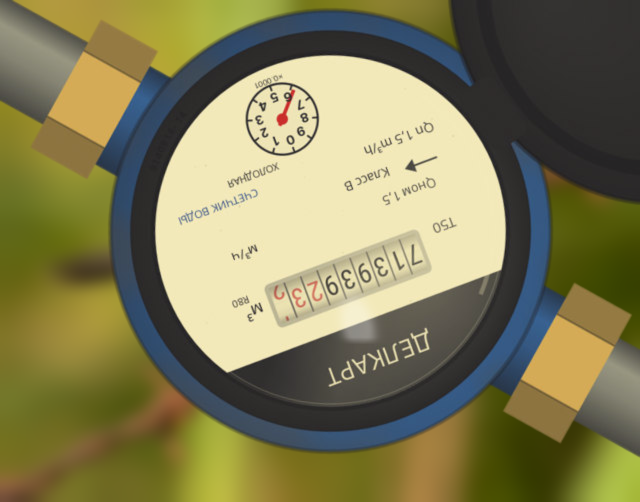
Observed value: **713939.2316** m³
